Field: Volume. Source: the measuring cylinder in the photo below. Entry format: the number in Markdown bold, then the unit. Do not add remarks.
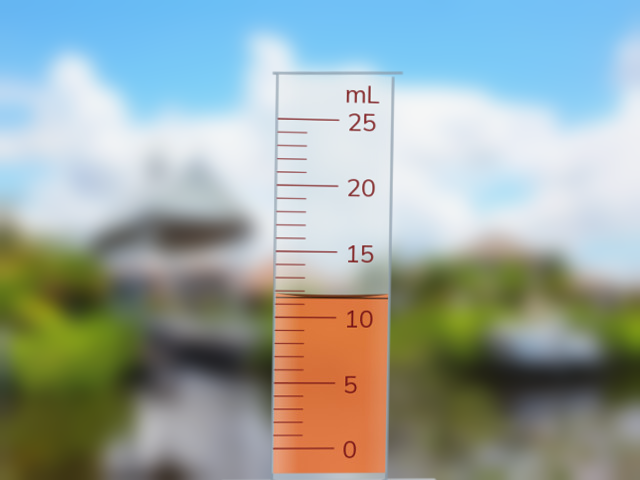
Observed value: **11.5** mL
